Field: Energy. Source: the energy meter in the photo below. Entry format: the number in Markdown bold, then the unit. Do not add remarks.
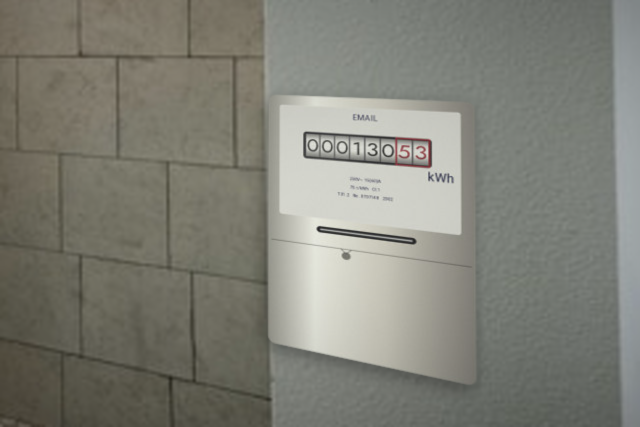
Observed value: **130.53** kWh
